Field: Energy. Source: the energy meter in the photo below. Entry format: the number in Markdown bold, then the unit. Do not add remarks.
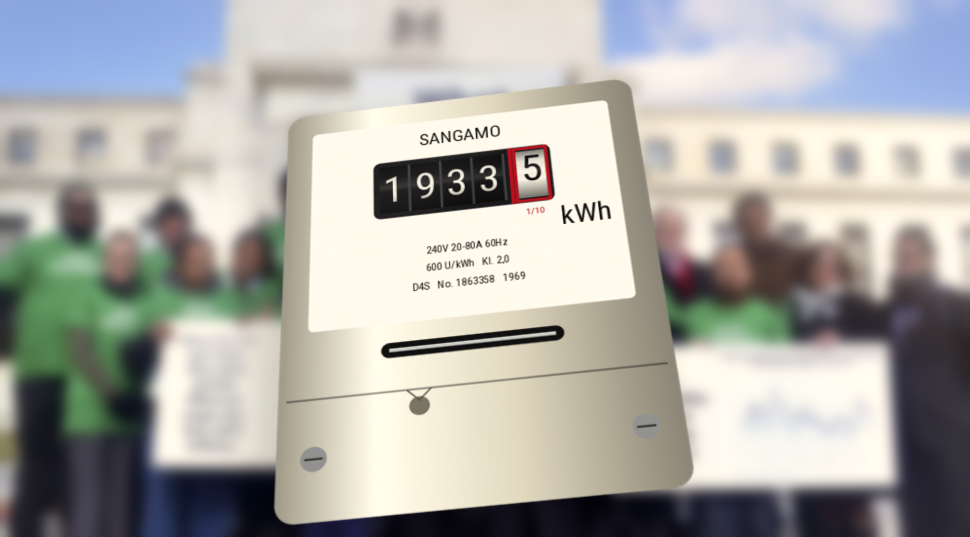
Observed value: **1933.5** kWh
